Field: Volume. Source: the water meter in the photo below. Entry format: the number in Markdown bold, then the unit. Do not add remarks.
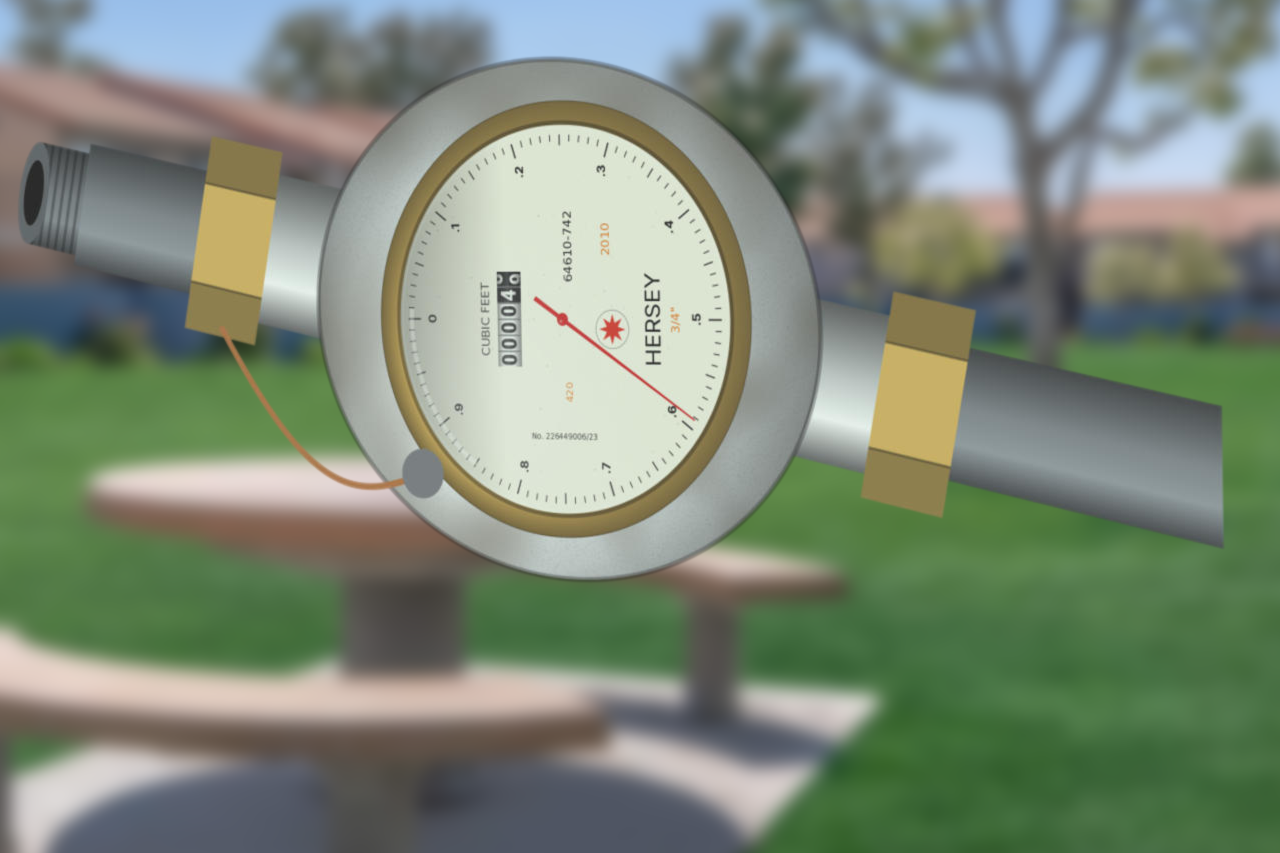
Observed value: **48.59** ft³
